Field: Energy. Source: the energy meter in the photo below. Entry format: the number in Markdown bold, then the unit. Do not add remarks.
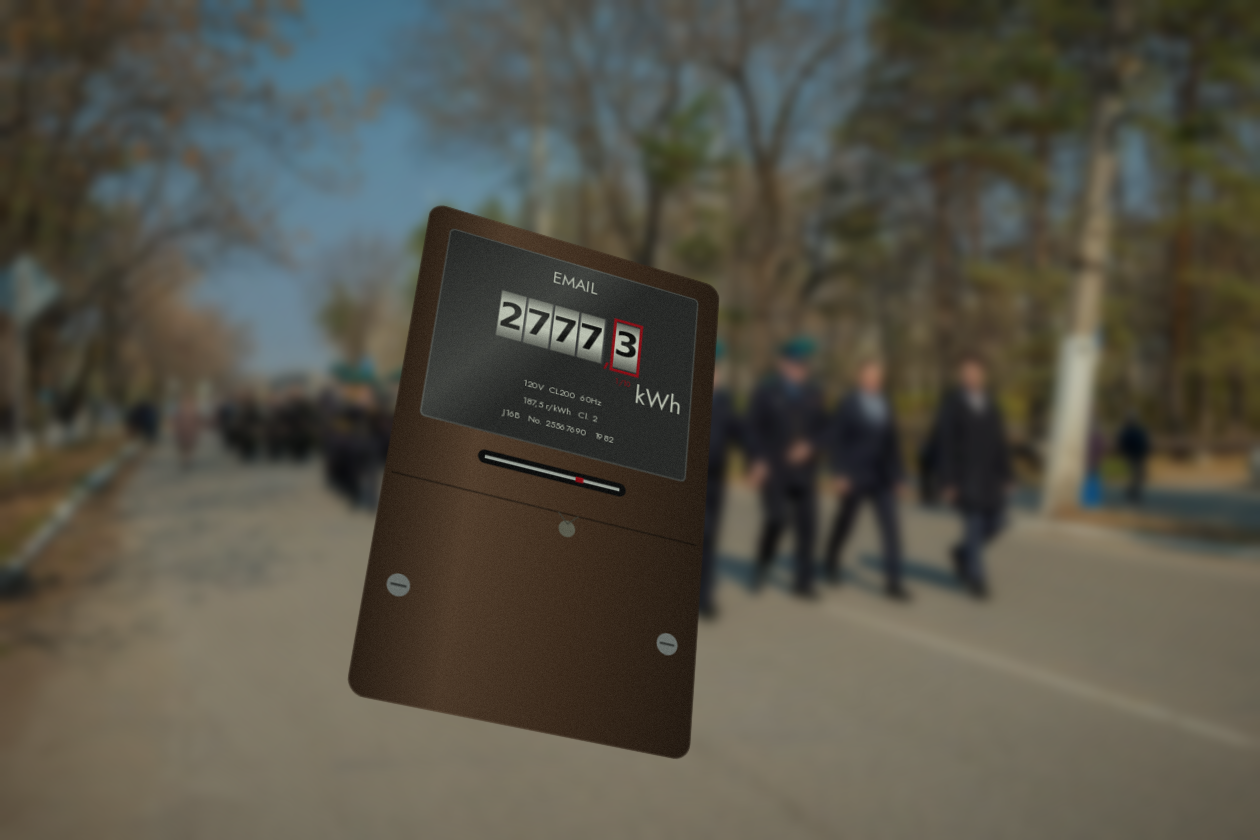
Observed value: **2777.3** kWh
